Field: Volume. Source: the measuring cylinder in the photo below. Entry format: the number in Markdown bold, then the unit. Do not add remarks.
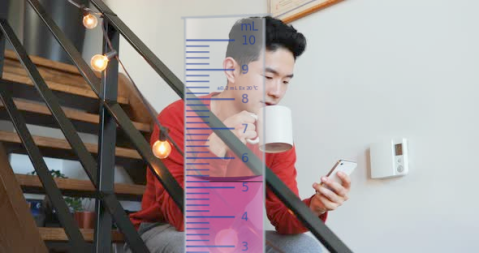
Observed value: **5.2** mL
